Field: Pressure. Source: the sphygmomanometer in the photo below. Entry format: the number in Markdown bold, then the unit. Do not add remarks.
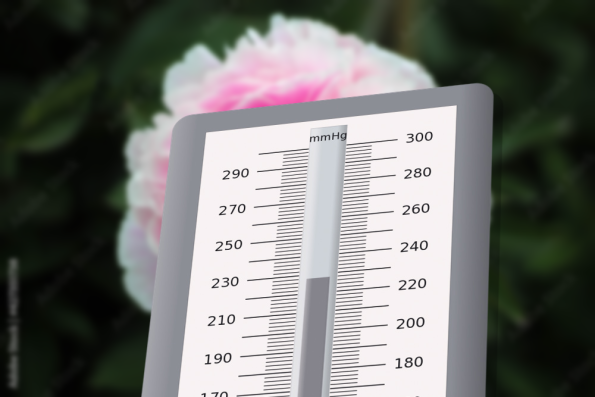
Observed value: **228** mmHg
